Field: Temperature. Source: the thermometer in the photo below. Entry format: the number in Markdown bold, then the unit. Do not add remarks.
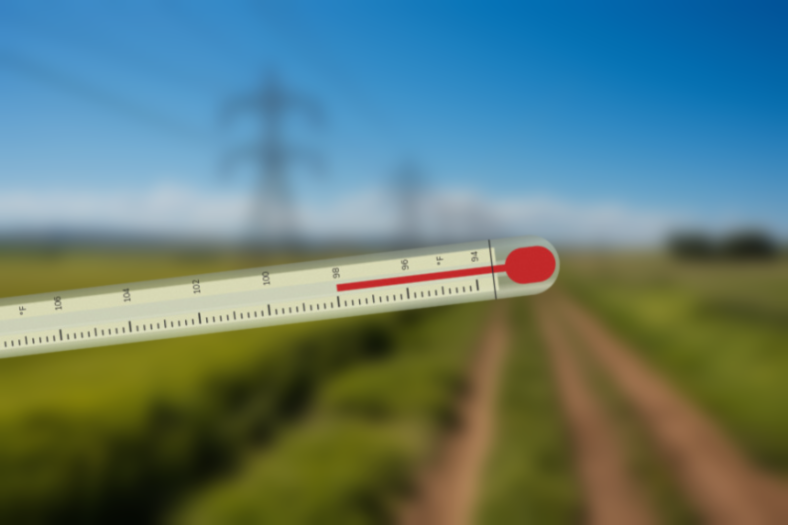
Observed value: **98** °F
